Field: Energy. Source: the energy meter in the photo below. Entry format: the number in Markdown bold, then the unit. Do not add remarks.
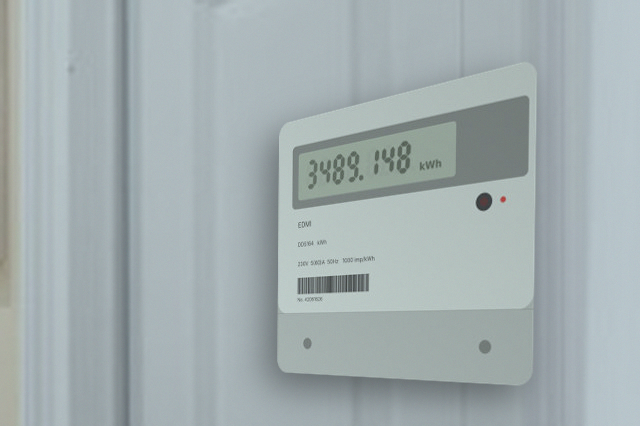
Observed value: **3489.148** kWh
